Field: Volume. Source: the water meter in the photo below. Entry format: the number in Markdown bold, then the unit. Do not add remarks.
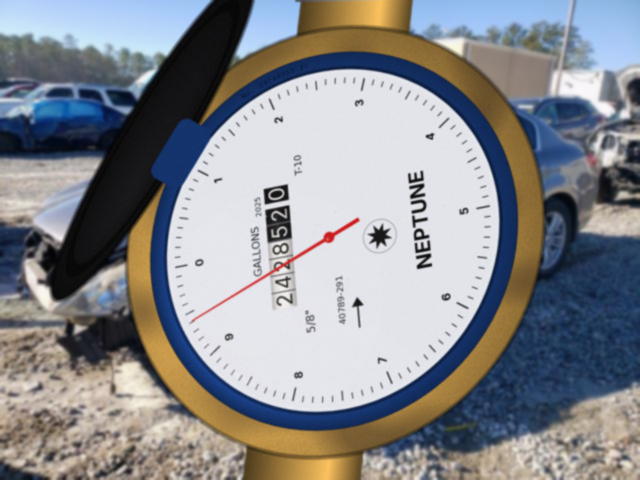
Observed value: **2428519.4** gal
